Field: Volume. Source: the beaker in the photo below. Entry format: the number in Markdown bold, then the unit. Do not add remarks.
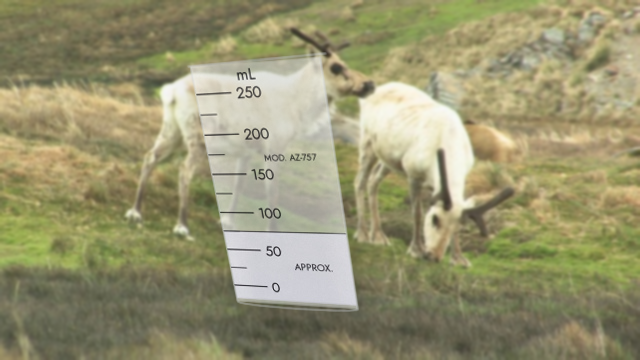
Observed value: **75** mL
